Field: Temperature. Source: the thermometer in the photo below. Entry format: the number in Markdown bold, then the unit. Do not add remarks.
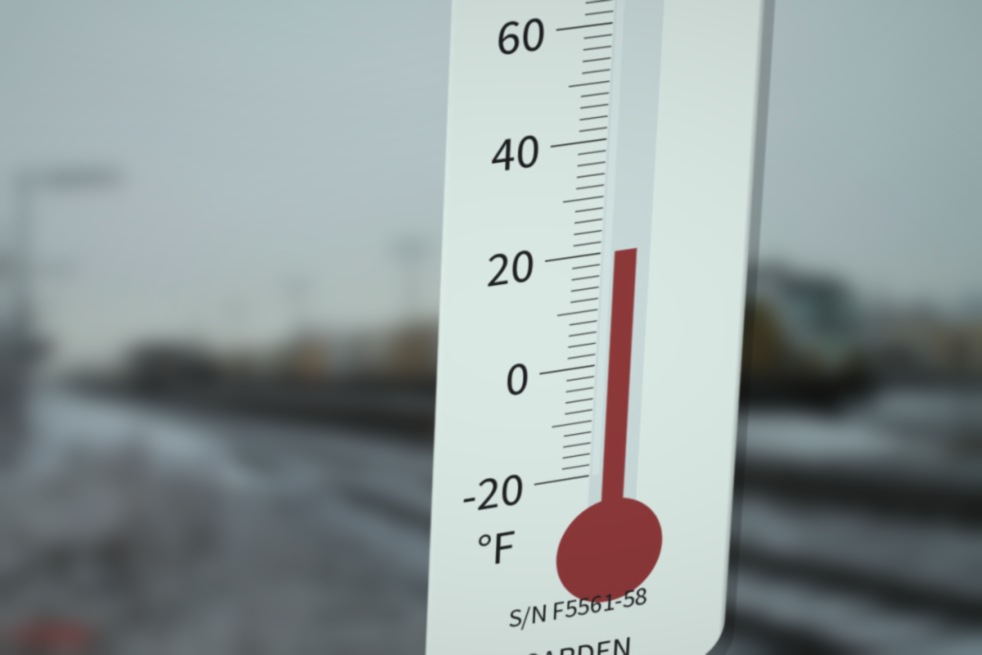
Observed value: **20** °F
